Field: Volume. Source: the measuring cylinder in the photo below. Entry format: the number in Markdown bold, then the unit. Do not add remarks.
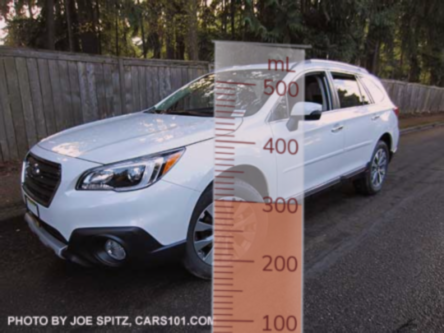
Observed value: **300** mL
